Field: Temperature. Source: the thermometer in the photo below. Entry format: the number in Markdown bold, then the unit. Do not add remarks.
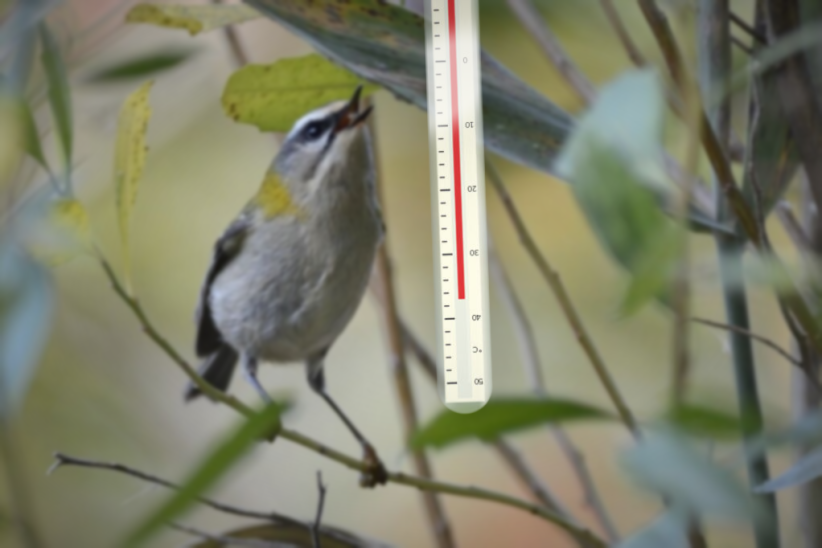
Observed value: **37** °C
